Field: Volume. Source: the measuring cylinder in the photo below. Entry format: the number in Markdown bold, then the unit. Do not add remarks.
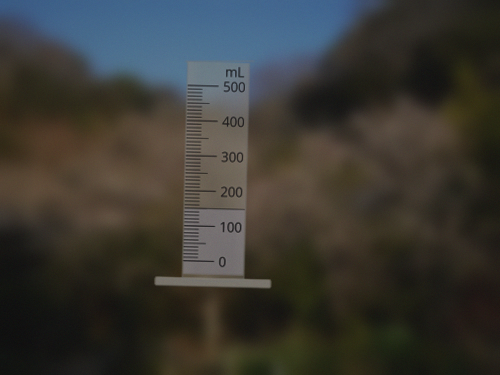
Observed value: **150** mL
